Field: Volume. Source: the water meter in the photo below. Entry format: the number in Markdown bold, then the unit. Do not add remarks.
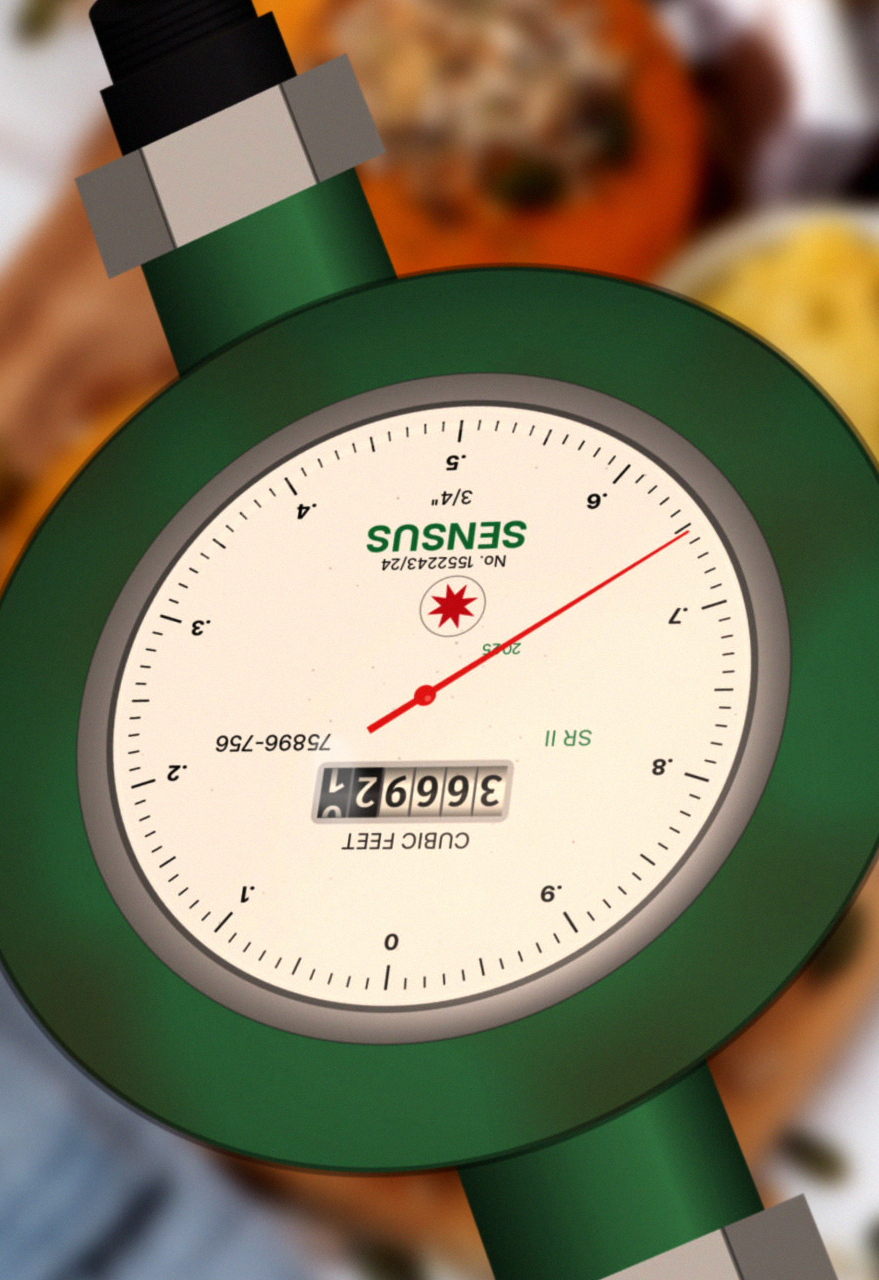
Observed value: **366920.65** ft³
